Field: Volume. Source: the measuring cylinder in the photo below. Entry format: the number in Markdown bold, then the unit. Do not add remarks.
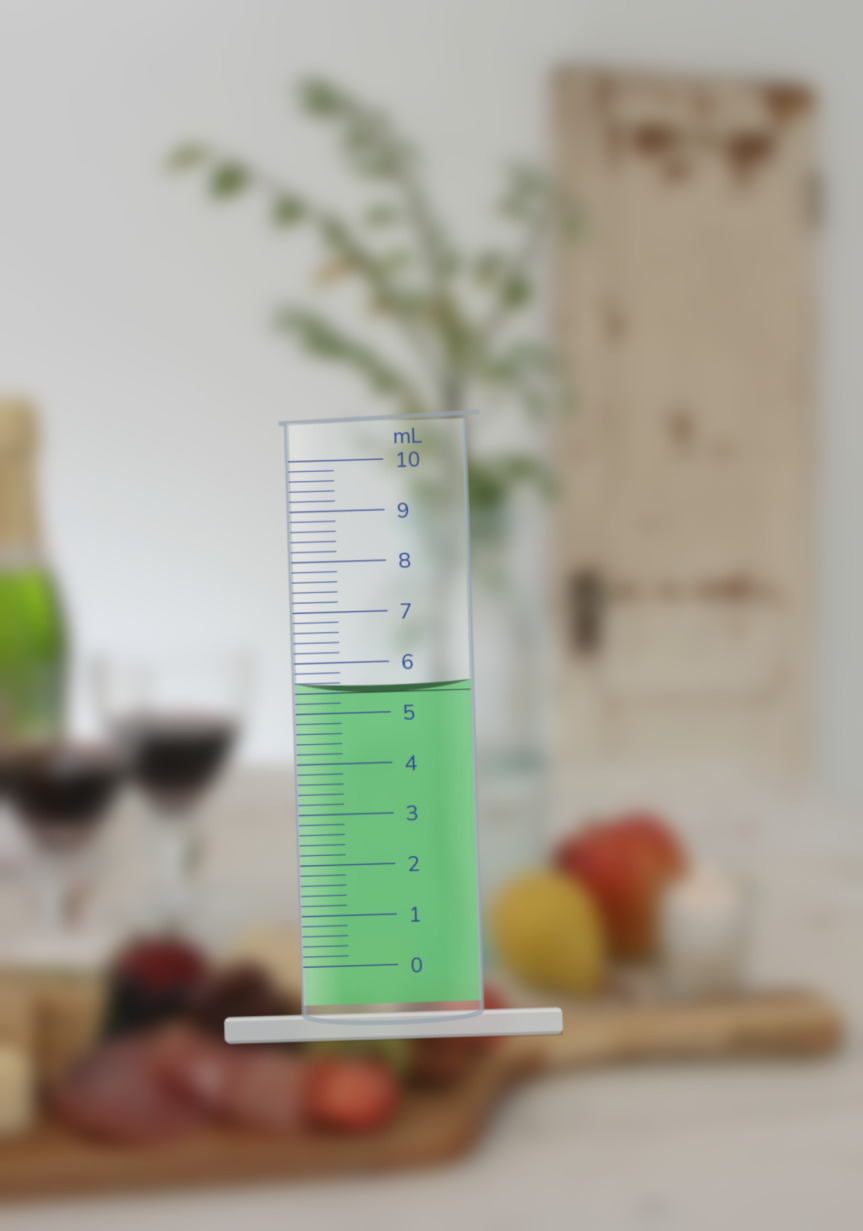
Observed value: **5.4** mL
